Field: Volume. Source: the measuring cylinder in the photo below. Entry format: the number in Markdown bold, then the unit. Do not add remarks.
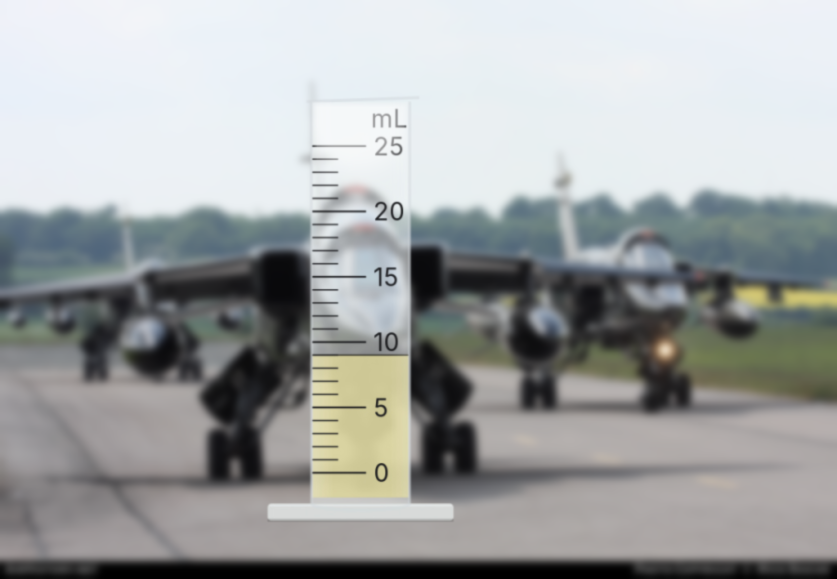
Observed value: **9** mL
